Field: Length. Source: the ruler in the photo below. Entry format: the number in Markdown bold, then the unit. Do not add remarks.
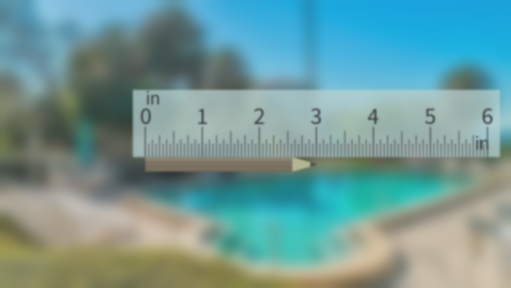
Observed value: **3** in
